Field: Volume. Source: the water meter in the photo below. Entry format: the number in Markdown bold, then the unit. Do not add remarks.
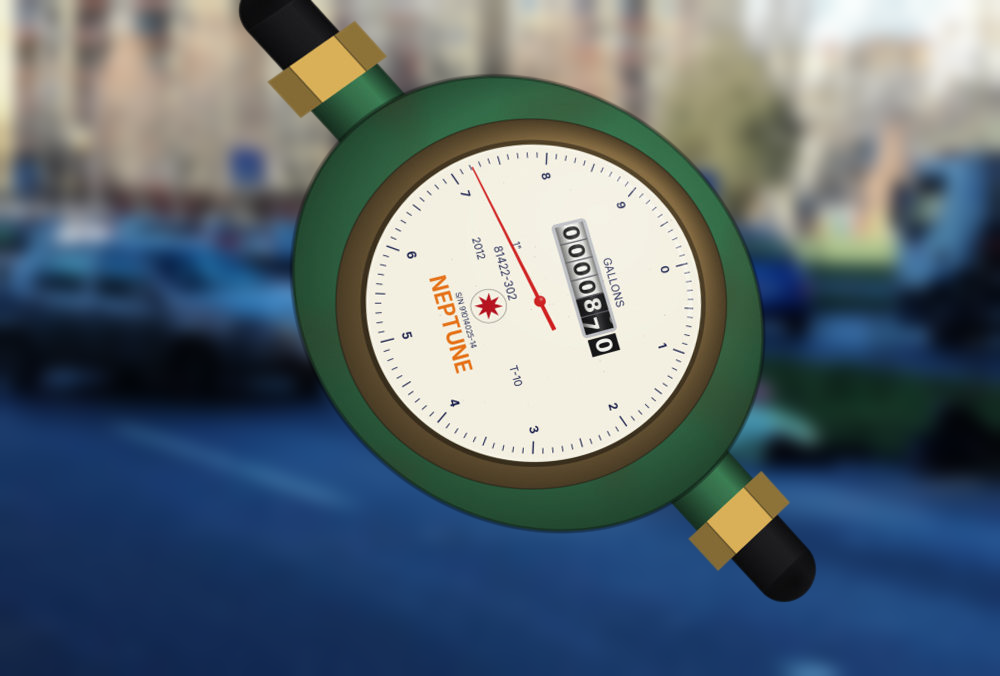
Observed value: **867.2** gal
